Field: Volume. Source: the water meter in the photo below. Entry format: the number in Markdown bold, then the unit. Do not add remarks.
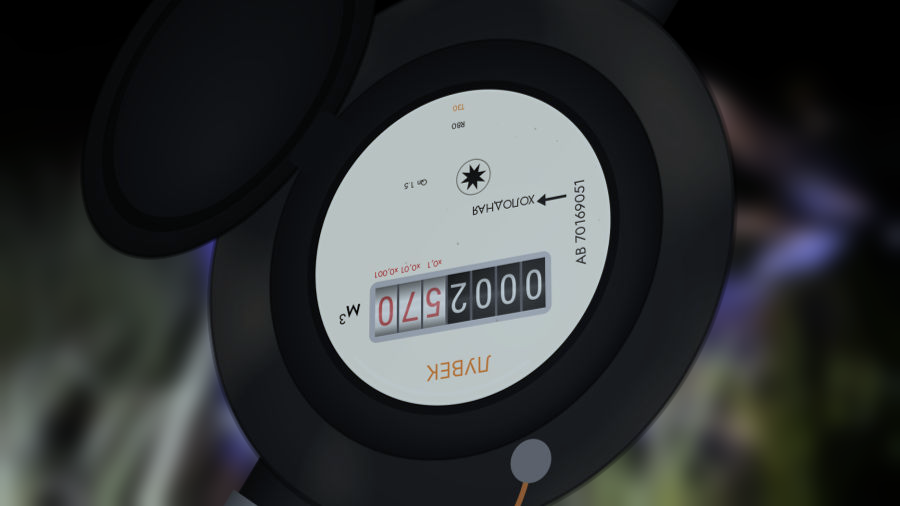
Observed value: **2.570** m³
